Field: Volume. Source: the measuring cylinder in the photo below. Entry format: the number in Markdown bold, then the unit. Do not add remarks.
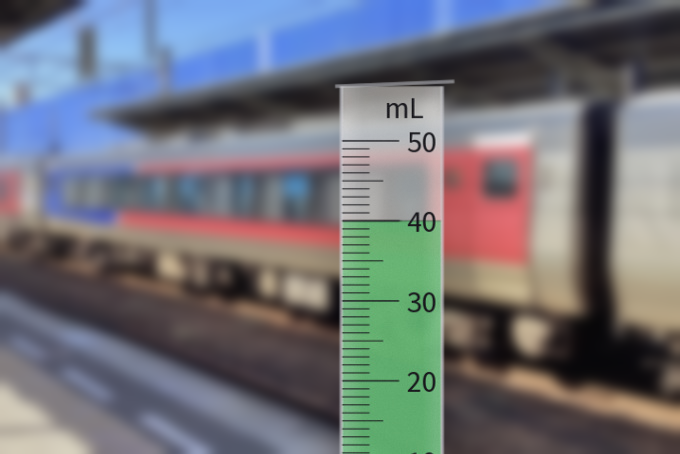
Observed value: **40** mL
